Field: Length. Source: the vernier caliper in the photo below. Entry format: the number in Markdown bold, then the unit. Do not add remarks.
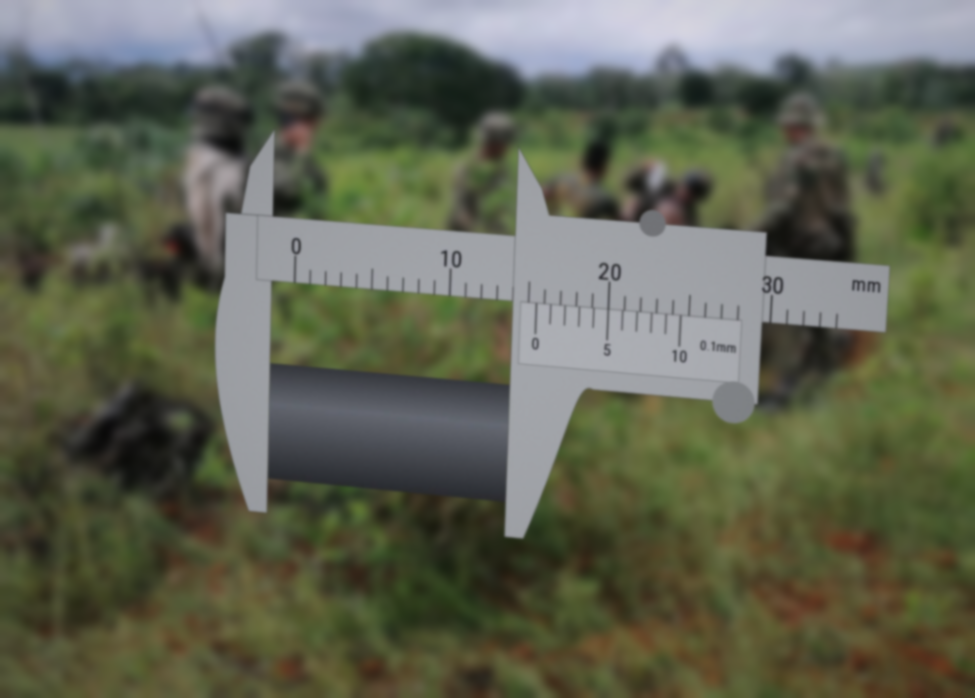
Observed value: **15.5** mm
